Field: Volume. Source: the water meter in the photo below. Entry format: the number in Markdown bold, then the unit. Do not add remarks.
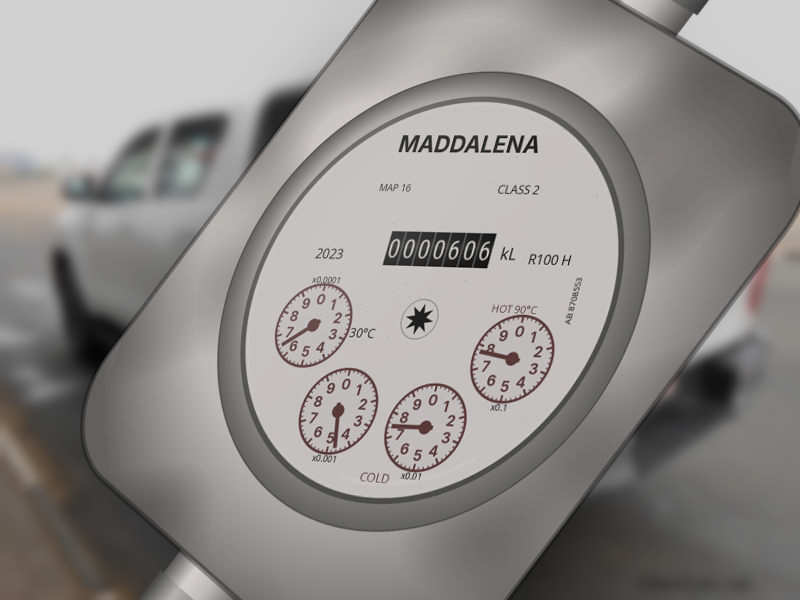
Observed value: **606.7746** kL
